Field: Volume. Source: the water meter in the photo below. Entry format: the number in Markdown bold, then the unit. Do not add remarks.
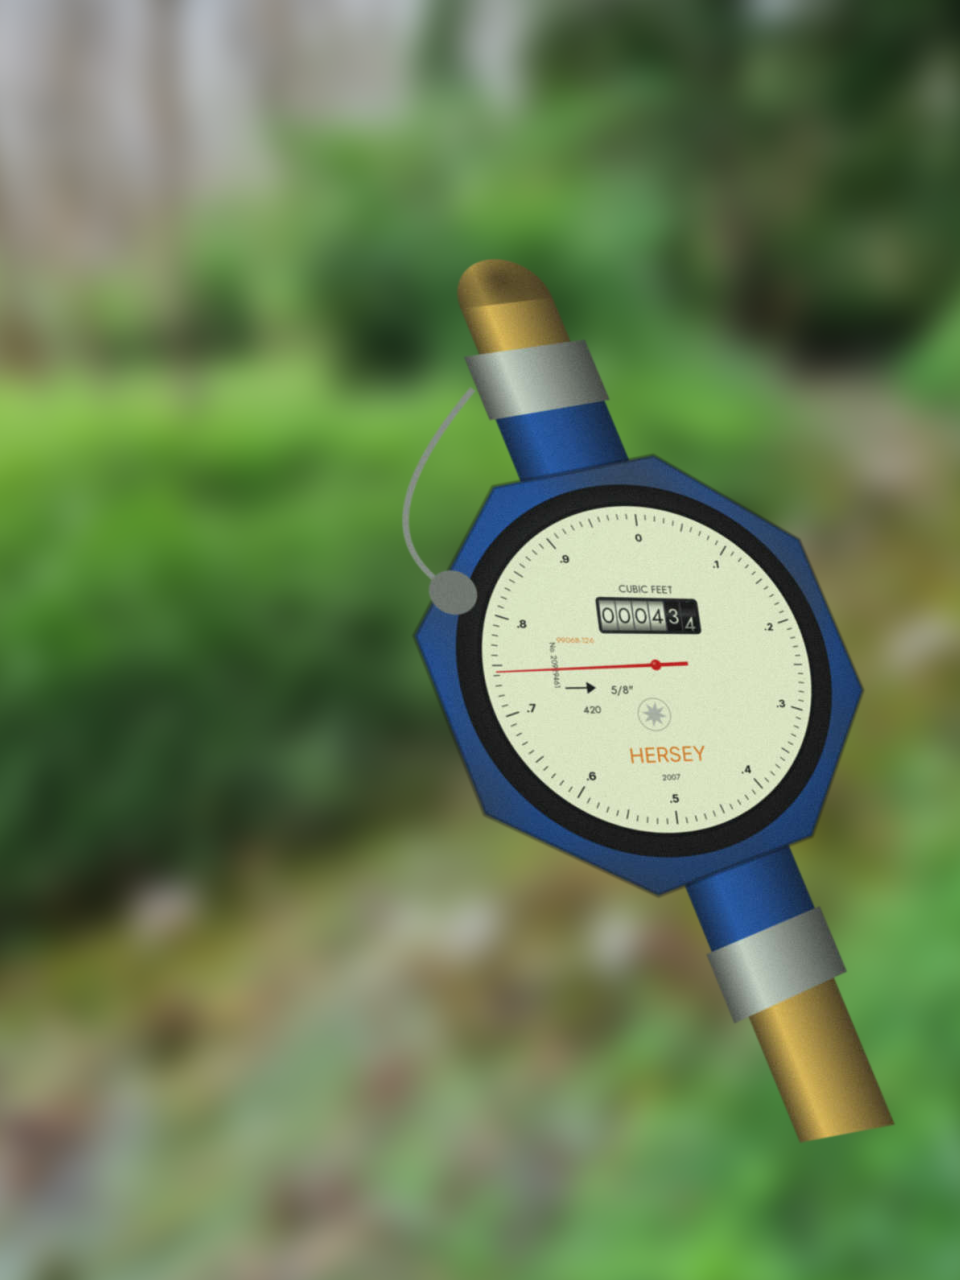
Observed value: **433.74** ft³
